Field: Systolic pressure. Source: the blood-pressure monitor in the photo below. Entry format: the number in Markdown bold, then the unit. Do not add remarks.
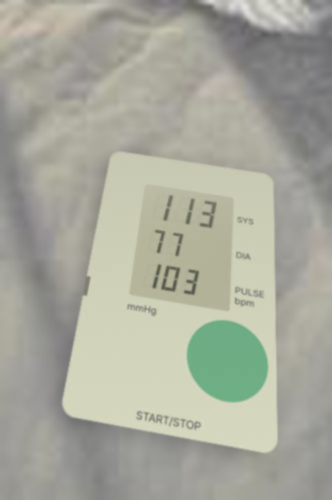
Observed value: **113** mmHg
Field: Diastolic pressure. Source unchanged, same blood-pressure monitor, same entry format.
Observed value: **77** mmHg
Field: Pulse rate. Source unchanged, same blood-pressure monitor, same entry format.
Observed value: **103** bpm
